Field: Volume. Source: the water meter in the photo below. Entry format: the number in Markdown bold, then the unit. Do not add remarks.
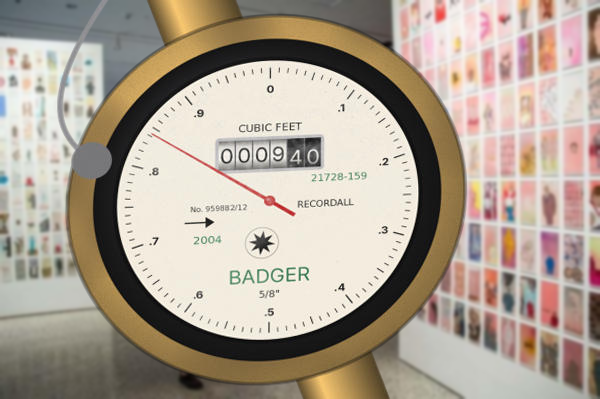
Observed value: **939.84** ft³
